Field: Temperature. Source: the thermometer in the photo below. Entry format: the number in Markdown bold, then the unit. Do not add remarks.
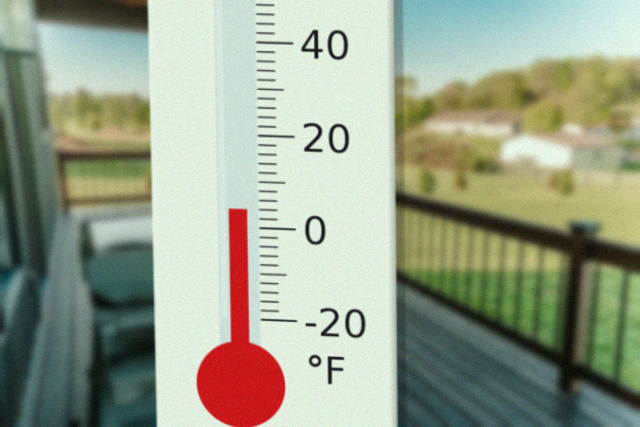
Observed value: **4** °F
